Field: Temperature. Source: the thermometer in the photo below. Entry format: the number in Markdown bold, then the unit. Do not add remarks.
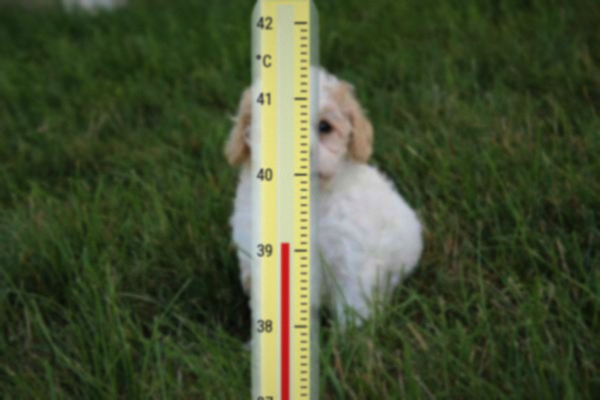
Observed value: **39.1** °C
